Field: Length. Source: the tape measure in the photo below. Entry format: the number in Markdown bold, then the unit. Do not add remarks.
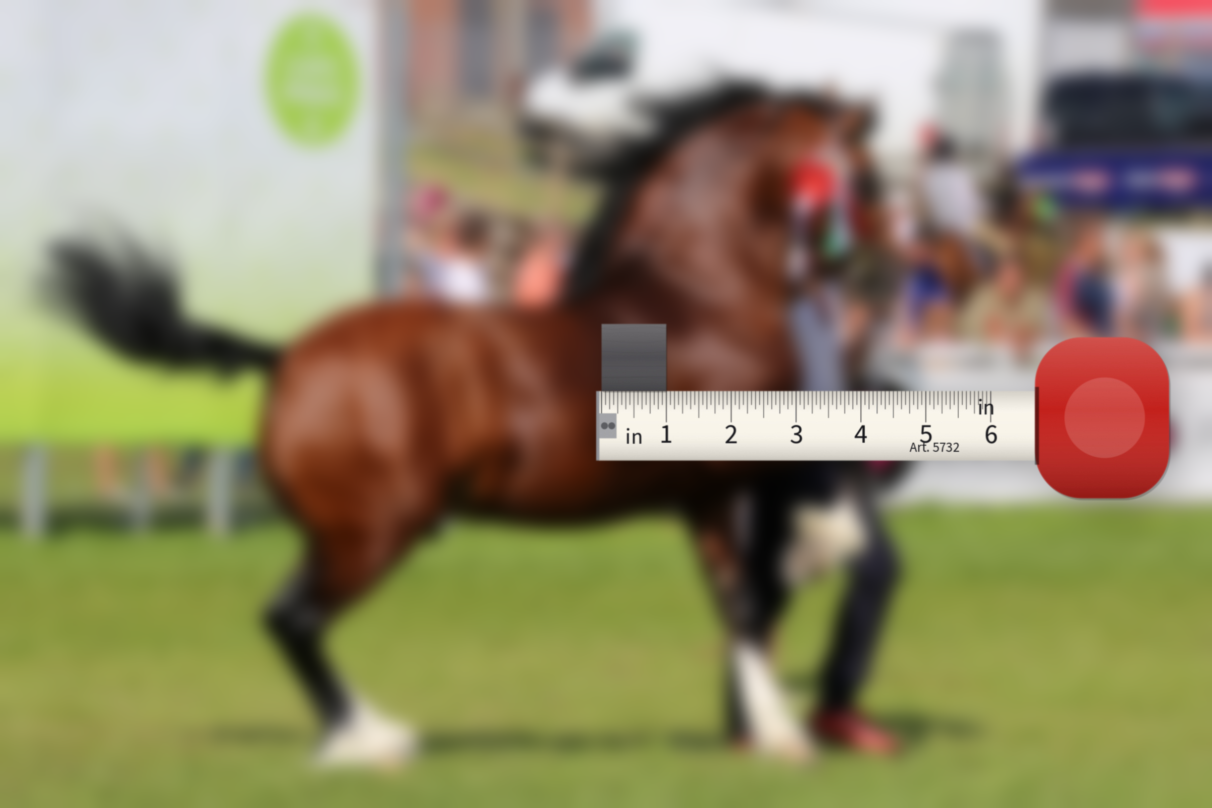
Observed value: **1** in
